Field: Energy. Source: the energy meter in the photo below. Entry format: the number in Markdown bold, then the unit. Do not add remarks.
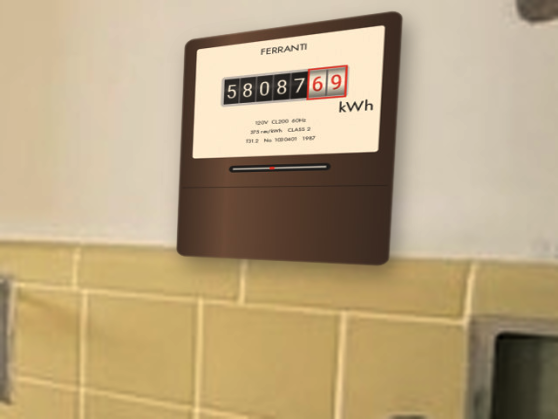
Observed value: **58087.69** kWh
